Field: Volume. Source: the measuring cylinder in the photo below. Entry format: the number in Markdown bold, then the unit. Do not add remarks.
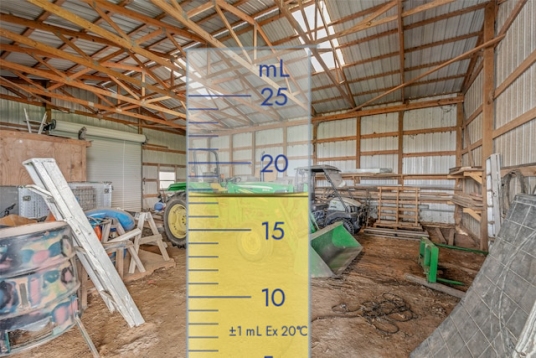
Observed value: **17.5** mL
